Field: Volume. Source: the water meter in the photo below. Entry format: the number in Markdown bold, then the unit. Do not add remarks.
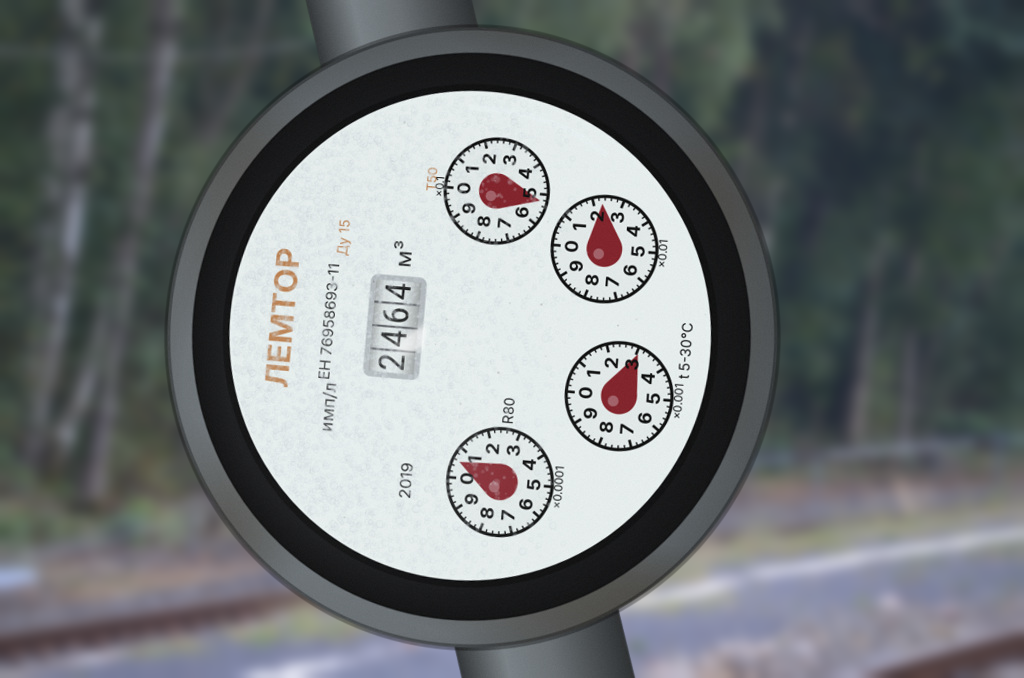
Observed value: **2464.5230** m³
